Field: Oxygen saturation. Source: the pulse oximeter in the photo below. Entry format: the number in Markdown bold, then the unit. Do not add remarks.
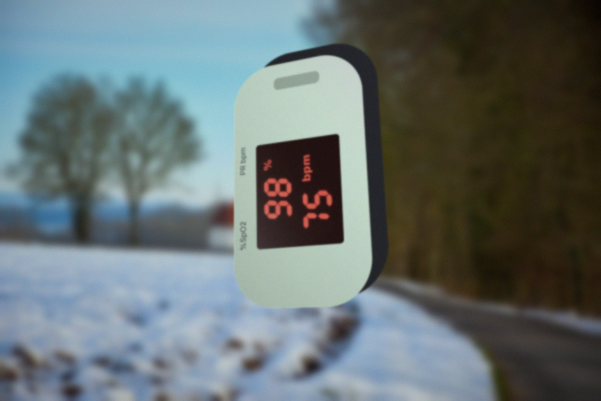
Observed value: **98** %
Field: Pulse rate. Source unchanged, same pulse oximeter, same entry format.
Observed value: **75** bpm
